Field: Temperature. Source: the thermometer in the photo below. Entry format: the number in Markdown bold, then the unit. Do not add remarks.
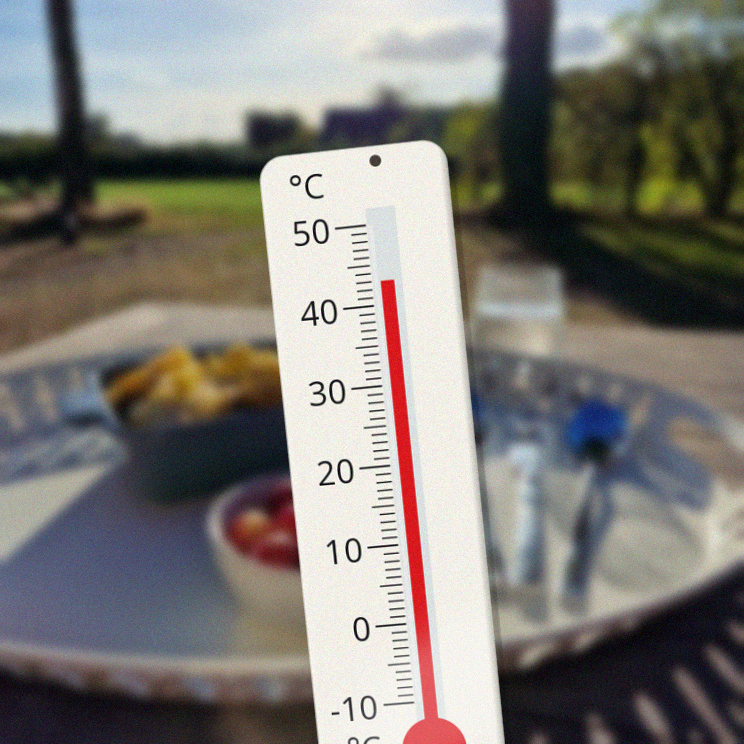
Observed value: **43** °C
